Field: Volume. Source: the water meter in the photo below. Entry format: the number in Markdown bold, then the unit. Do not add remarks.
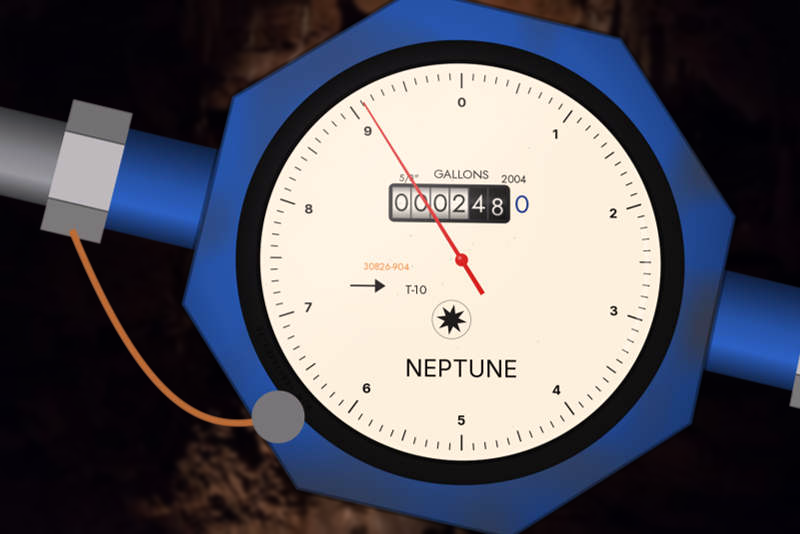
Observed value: **2479.1** gal
